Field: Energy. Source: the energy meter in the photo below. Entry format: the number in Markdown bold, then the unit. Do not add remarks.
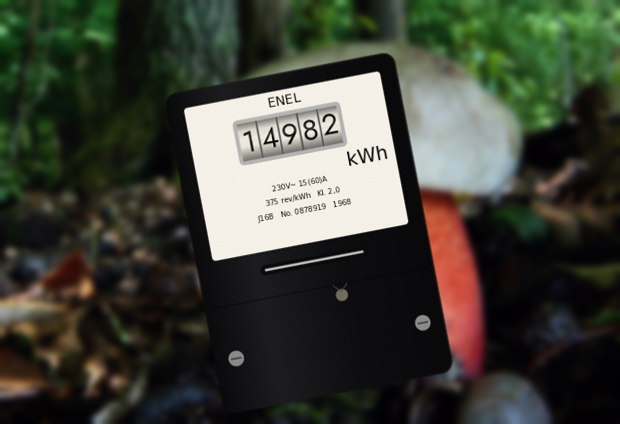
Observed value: **14982** kWh
